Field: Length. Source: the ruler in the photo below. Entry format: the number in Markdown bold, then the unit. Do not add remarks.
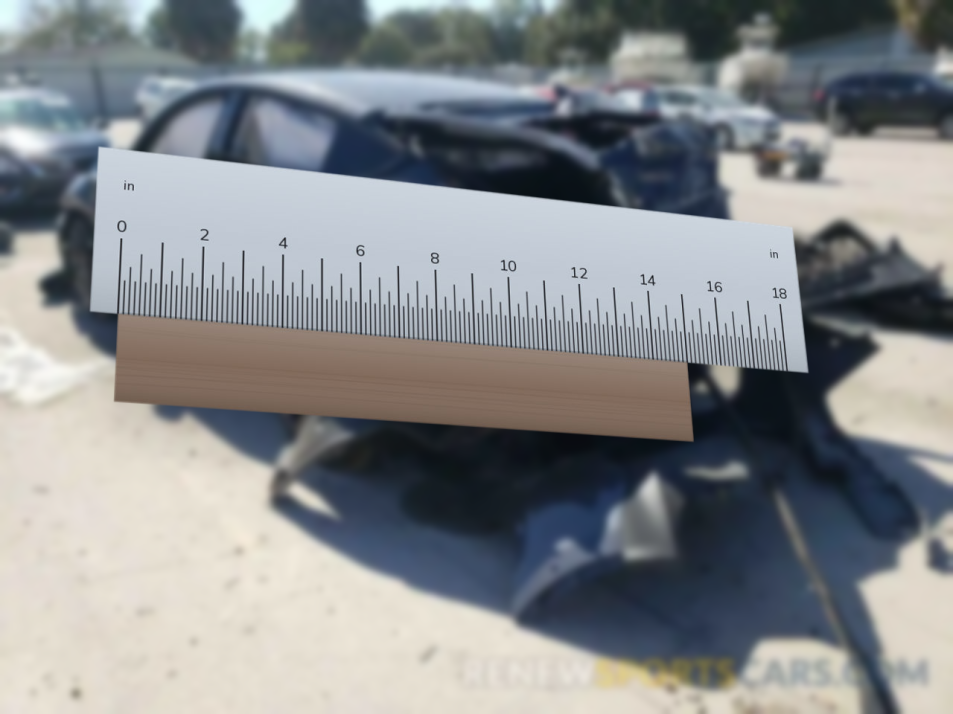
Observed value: **15** in
